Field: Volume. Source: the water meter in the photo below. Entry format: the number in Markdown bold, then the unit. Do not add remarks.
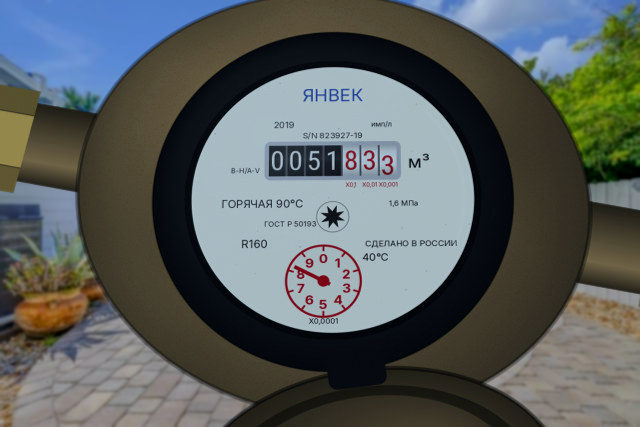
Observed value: **51.8328** m³
